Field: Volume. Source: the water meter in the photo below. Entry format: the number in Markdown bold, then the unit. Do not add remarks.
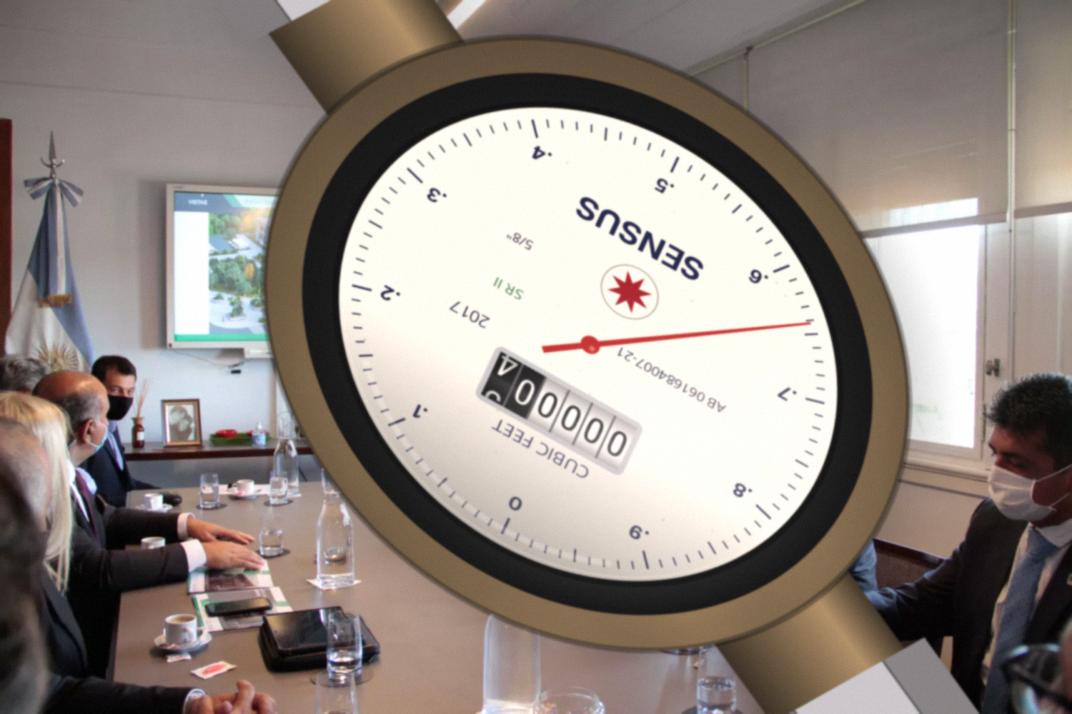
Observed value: **3.64** ft³
